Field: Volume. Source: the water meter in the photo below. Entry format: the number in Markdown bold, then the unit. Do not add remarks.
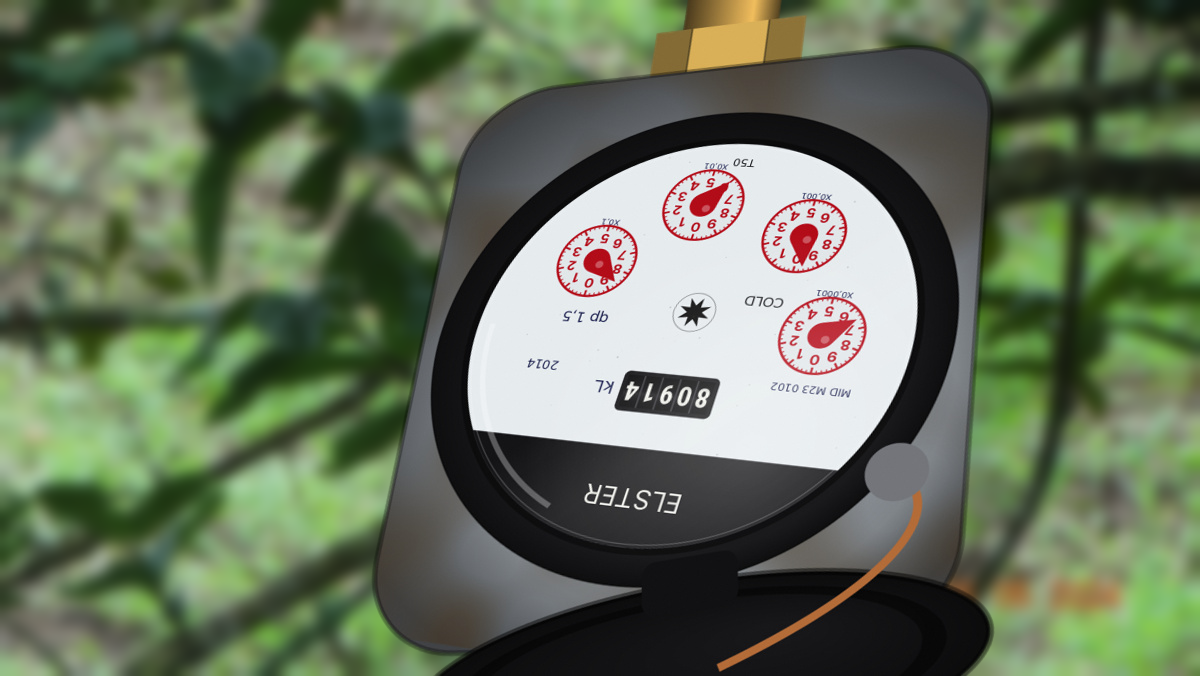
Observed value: **80914.8596** kL
